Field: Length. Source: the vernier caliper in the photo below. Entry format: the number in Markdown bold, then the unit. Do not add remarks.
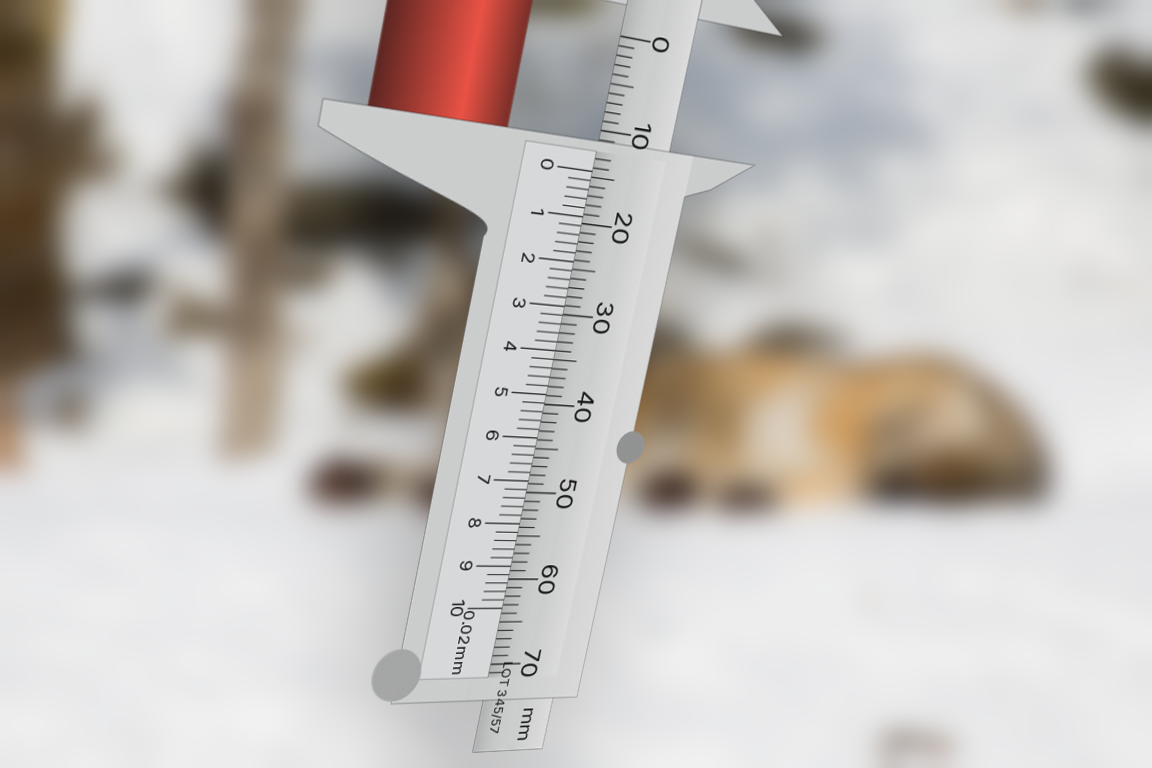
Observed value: **14.4** mm
